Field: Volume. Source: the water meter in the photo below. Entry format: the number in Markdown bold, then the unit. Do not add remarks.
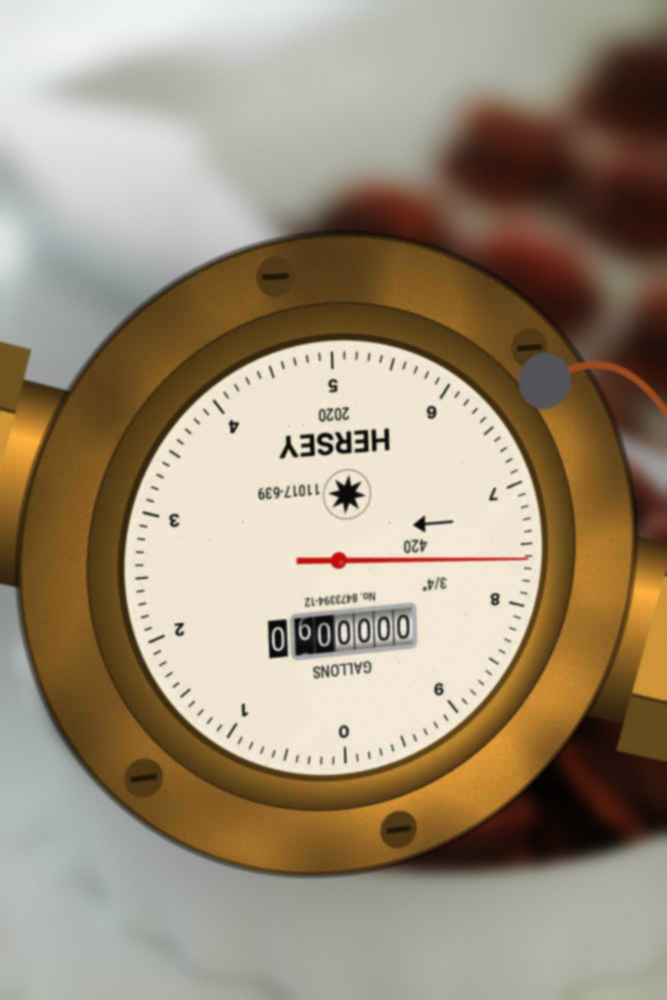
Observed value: **87.6** gal
